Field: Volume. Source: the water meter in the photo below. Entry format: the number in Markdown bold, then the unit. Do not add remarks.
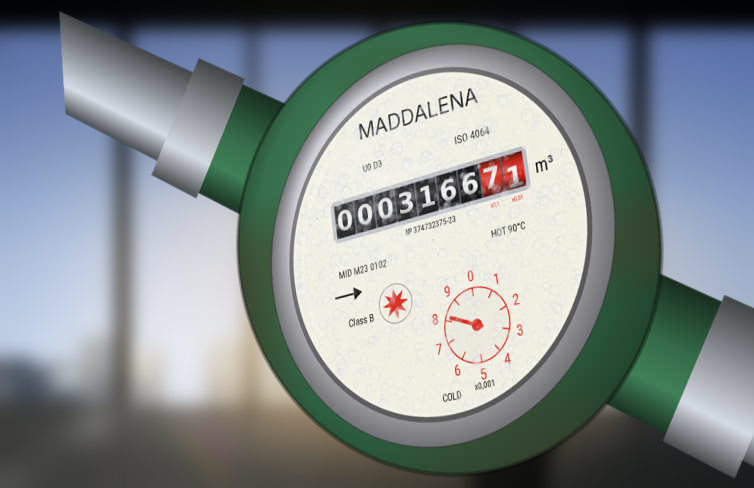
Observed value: **3166.708** m³
